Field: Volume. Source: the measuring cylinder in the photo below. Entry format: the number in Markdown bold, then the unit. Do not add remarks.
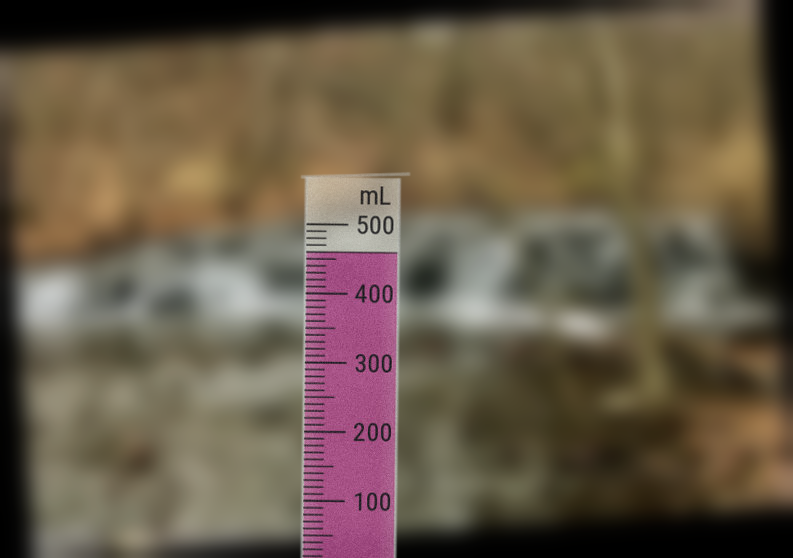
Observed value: **460** mL
